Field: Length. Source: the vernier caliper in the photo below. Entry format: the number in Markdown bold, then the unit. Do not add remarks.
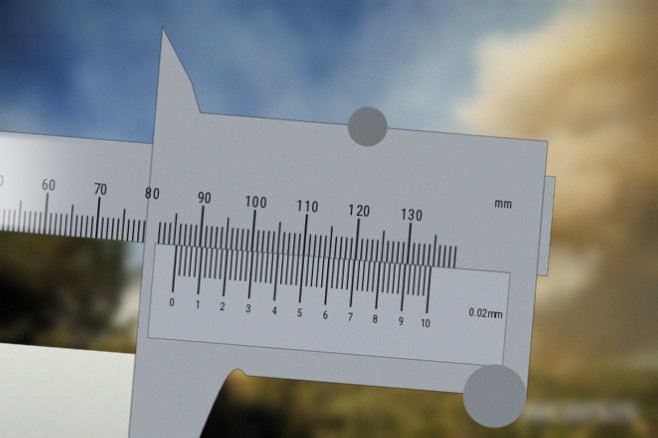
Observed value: **85.5** mm
